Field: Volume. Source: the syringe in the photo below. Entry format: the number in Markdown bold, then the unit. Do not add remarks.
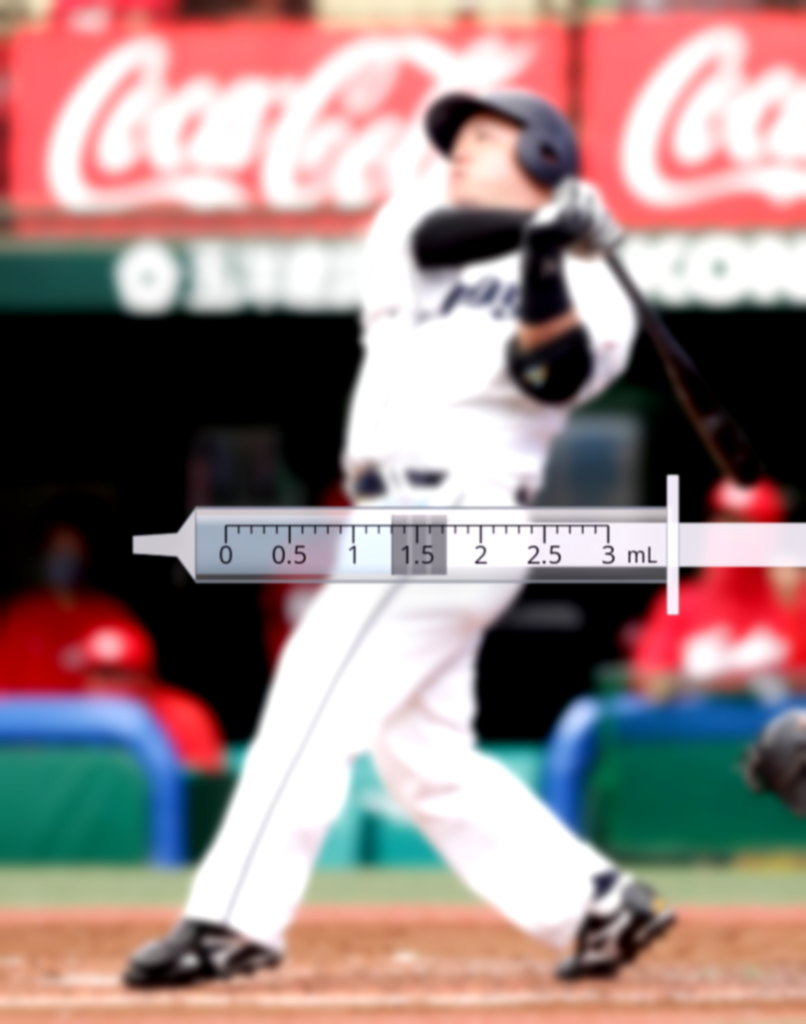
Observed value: **1.3** mL
